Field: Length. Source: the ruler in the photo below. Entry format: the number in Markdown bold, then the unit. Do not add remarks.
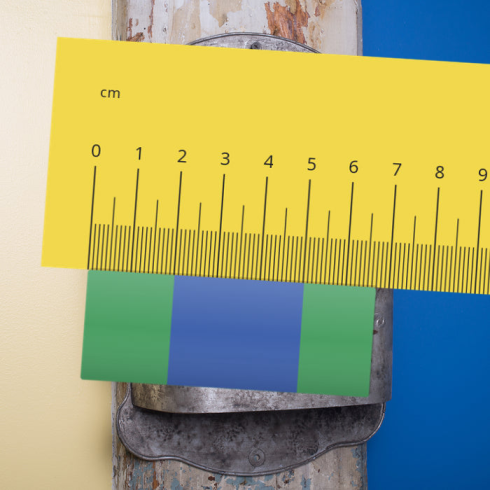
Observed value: **6.7** cm
